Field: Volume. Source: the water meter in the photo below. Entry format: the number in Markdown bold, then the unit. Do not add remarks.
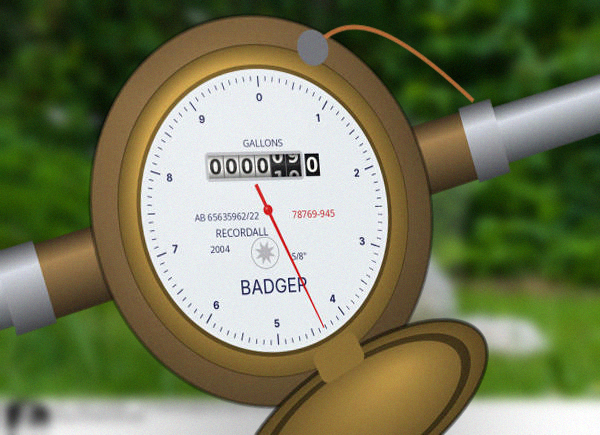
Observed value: **94.3** gal
